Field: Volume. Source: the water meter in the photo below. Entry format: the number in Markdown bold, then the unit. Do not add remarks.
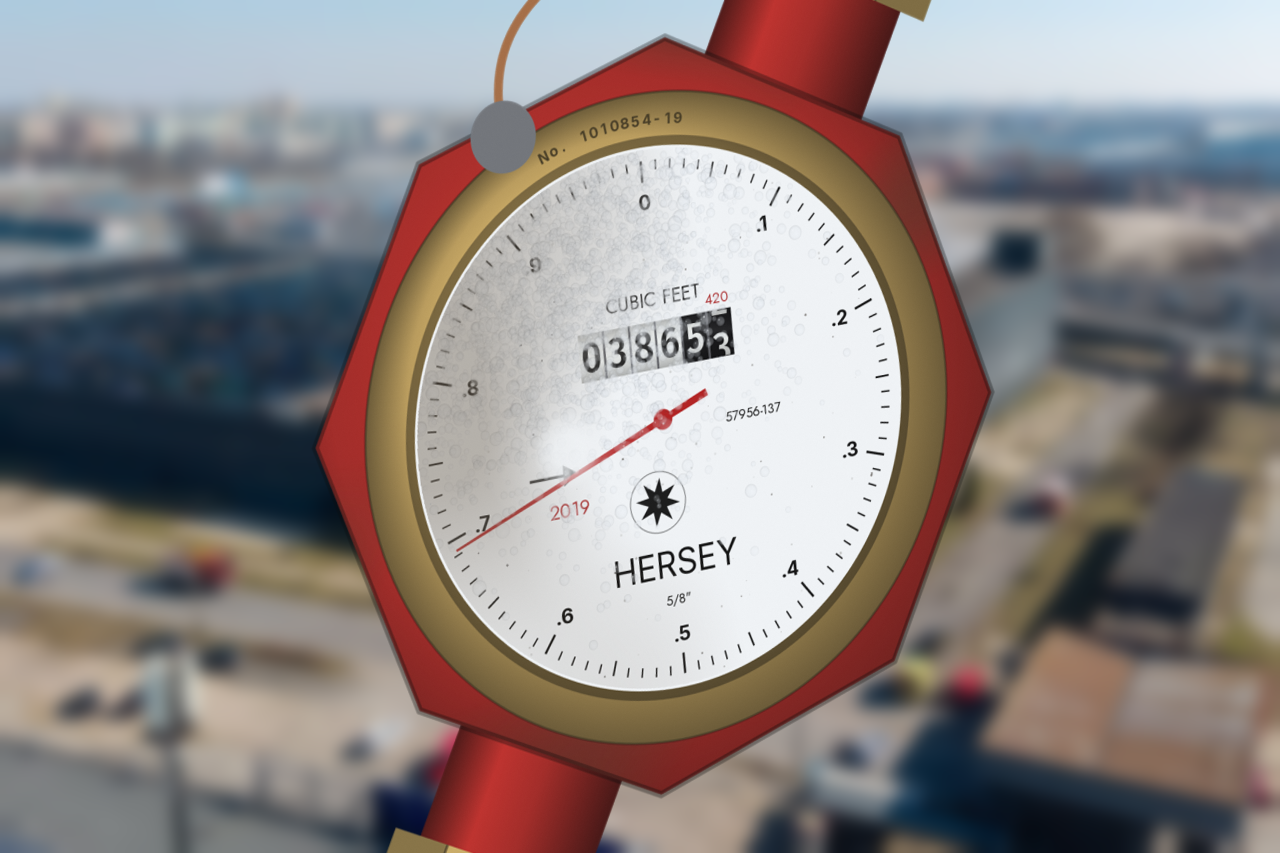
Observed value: **38652.69** ft³
